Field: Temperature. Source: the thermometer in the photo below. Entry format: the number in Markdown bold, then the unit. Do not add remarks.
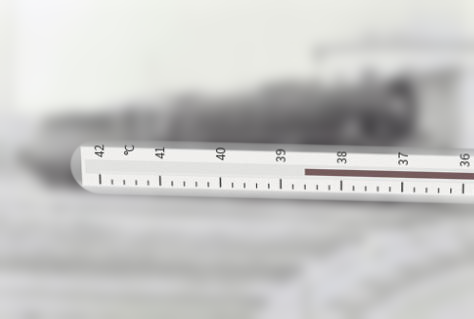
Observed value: **38.6** °C
